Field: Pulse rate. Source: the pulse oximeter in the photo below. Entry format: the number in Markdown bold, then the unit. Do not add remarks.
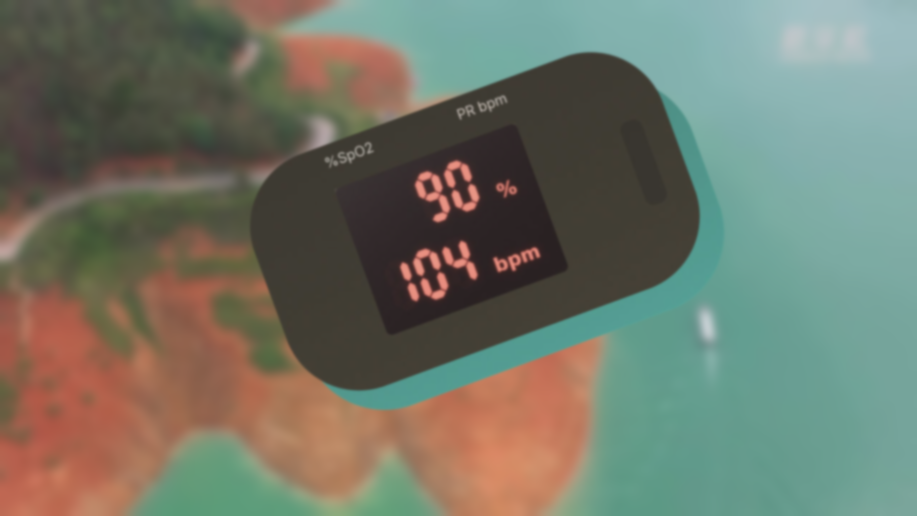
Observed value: **104** bpm
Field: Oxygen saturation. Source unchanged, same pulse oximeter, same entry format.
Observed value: **90** %
